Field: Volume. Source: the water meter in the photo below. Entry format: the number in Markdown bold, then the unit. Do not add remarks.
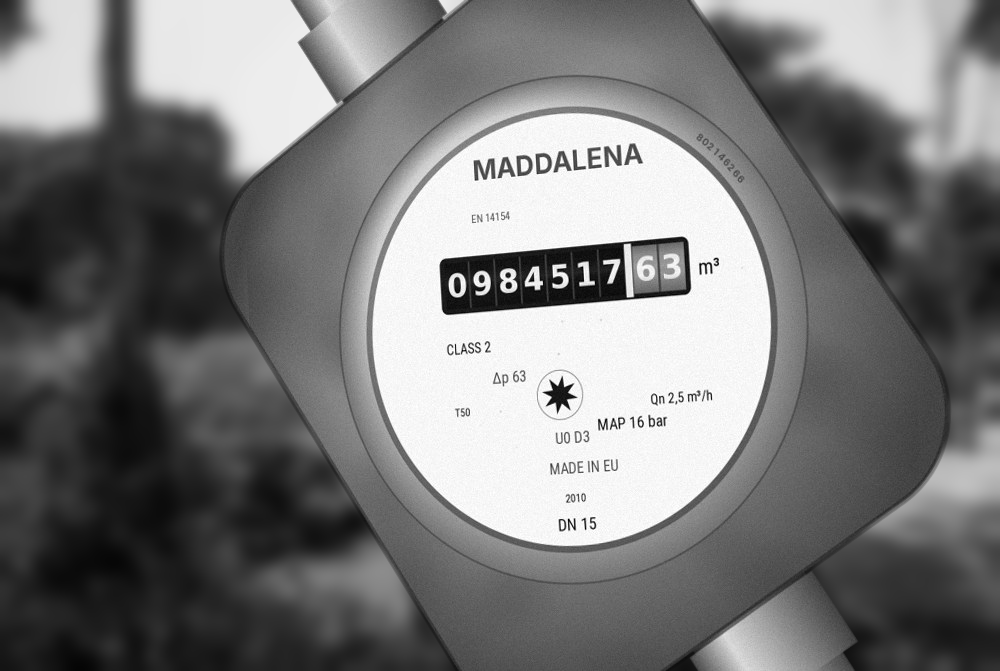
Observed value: **984517.63** m³
